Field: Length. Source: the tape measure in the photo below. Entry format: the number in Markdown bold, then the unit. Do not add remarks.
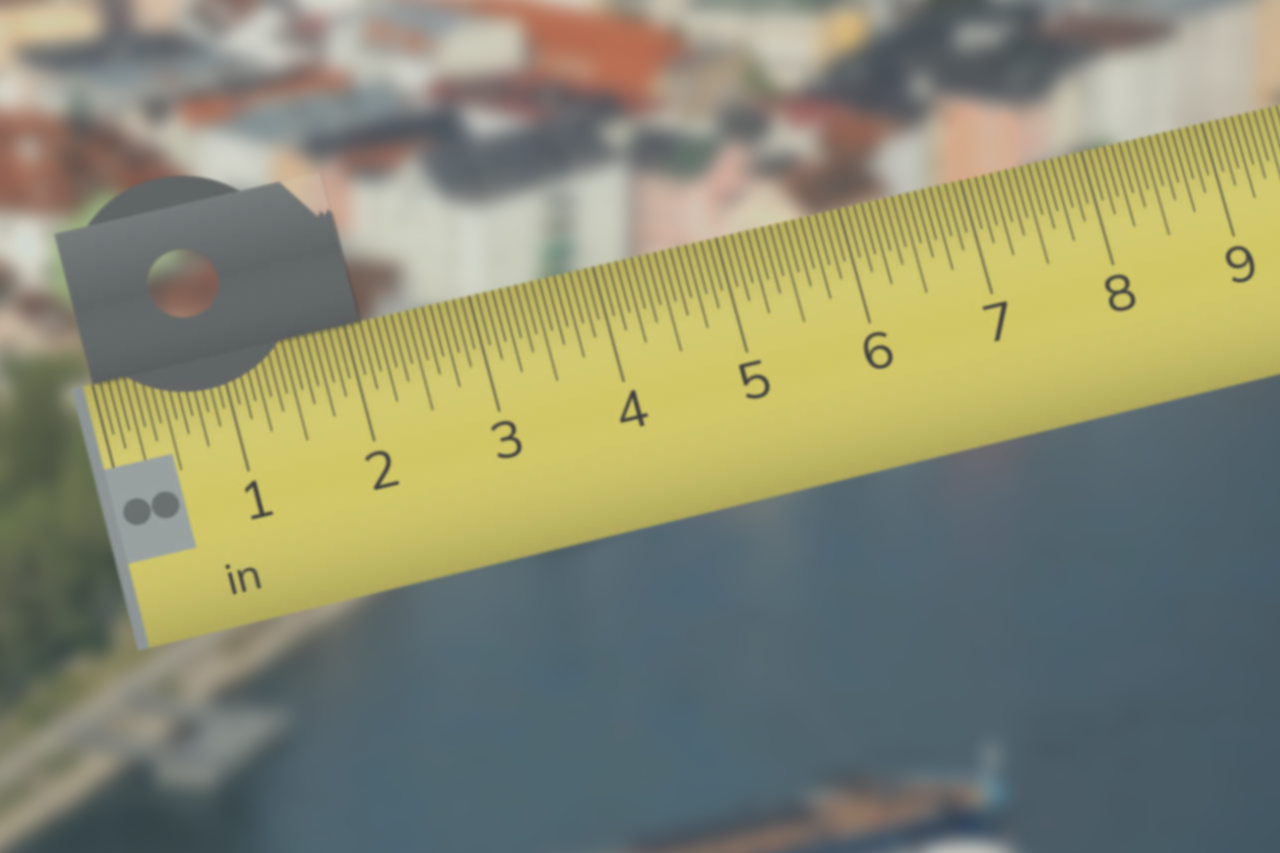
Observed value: **2.125** in
